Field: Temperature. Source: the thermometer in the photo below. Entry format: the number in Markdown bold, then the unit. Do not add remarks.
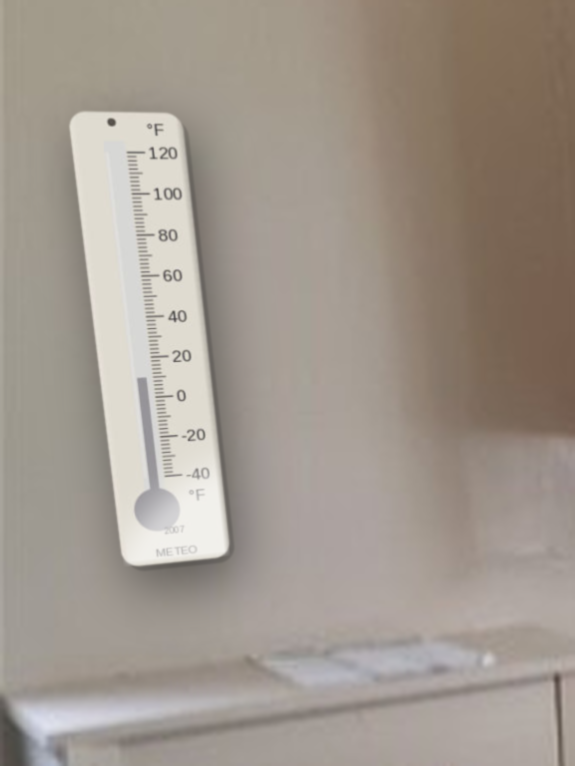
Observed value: **10** °F
